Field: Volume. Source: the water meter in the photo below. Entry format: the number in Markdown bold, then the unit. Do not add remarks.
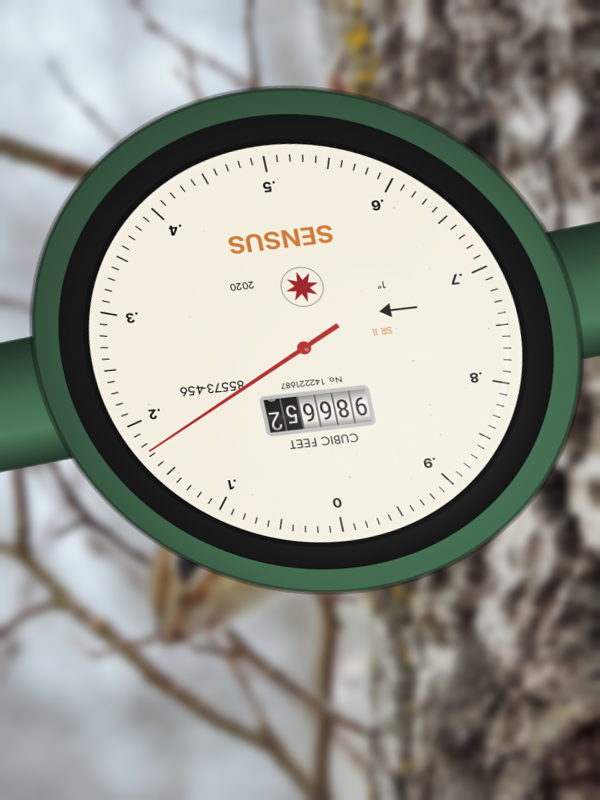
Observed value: **986652.17** ft³
